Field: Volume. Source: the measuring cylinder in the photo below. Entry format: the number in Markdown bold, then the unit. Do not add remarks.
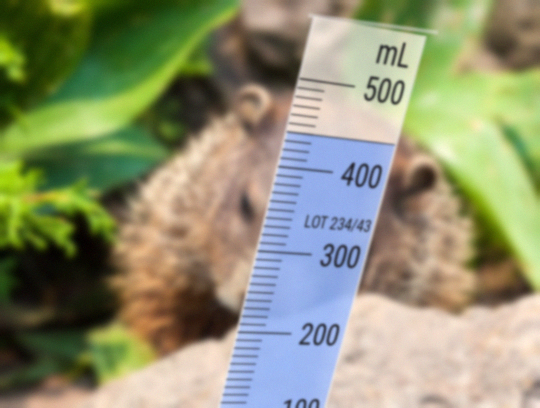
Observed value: **440** mL
